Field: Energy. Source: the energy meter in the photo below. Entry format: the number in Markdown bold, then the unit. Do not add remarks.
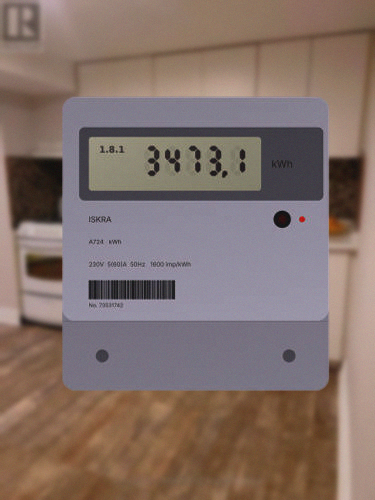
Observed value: **3473.1** kWh
